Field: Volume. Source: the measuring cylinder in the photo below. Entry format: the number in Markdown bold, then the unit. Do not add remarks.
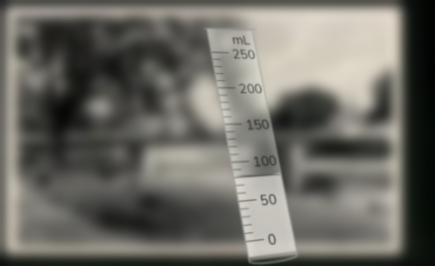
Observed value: **80** mL
